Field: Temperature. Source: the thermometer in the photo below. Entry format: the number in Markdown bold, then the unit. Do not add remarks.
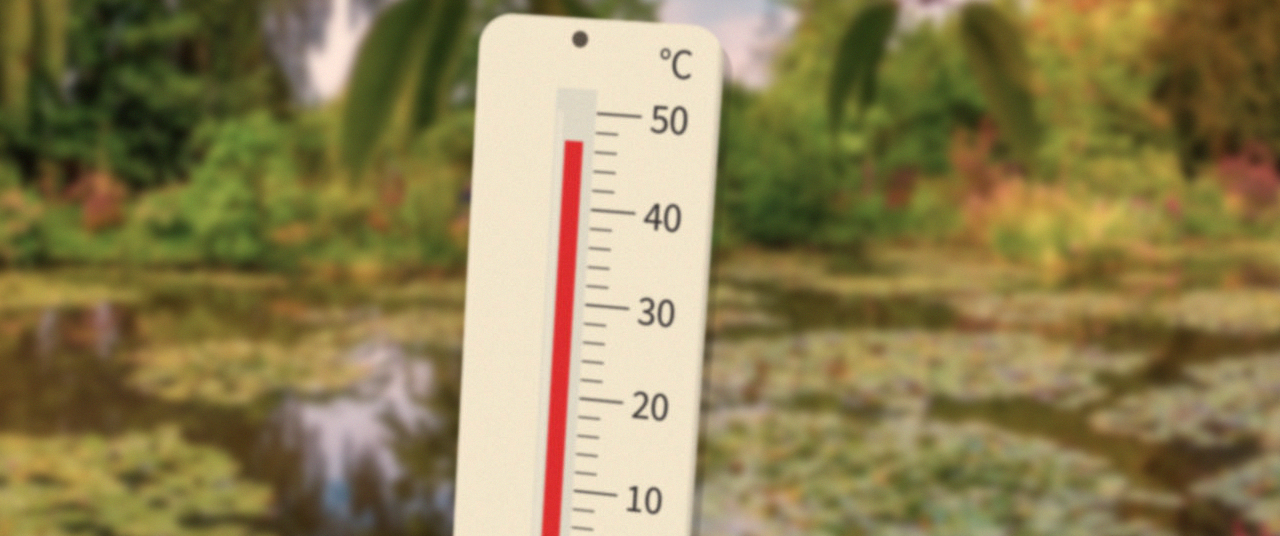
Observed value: **47** °C
